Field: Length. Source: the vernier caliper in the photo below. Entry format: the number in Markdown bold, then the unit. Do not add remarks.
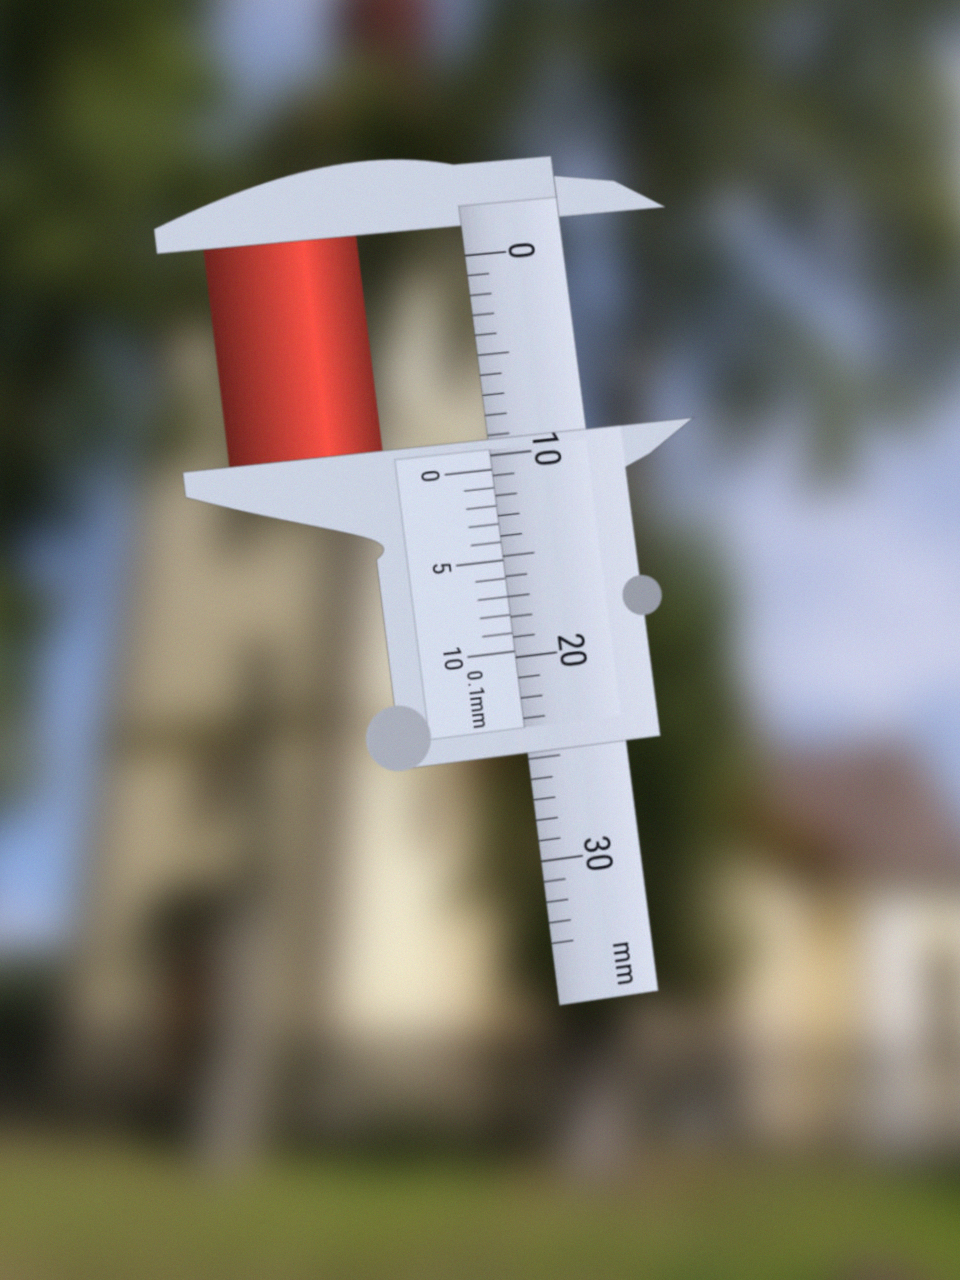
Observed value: **10.7** mm
